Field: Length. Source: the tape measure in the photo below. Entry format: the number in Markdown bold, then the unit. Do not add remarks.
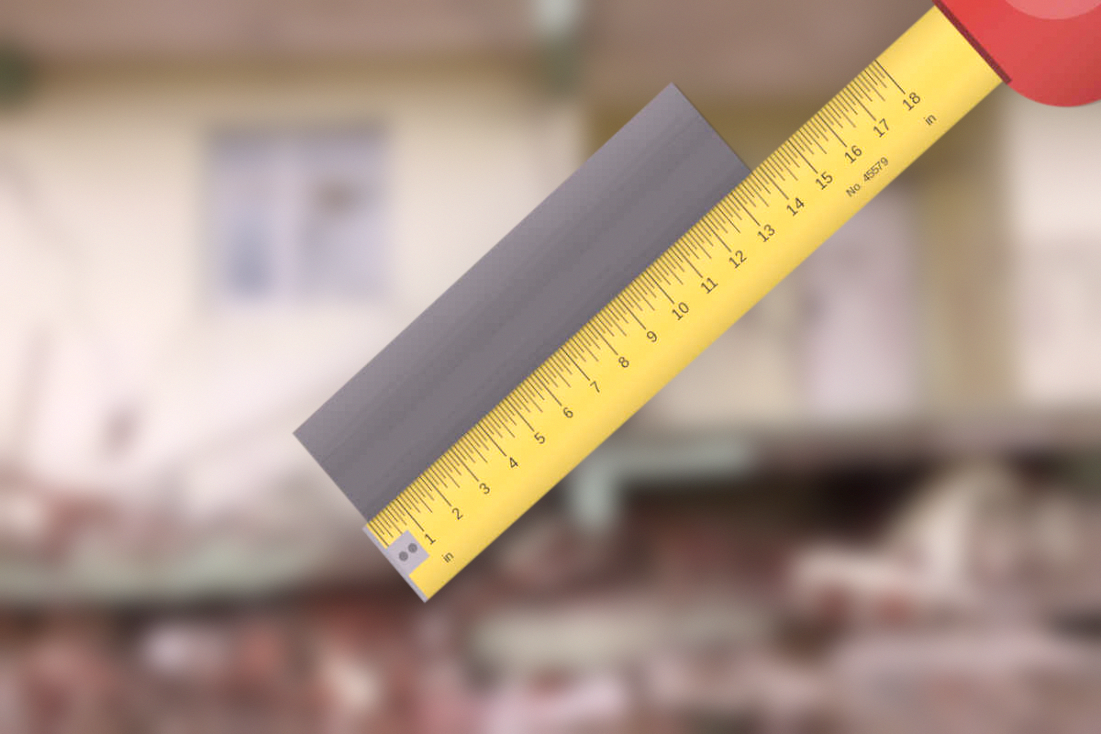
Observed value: **13.75** in
